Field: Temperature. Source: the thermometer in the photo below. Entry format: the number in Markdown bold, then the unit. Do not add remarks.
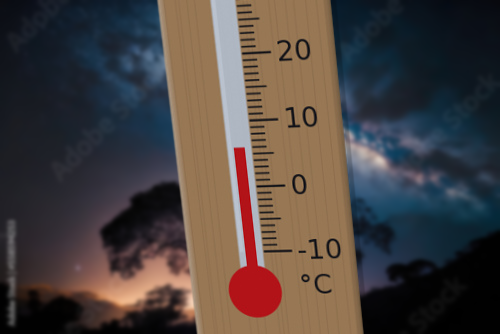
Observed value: **6** °C
